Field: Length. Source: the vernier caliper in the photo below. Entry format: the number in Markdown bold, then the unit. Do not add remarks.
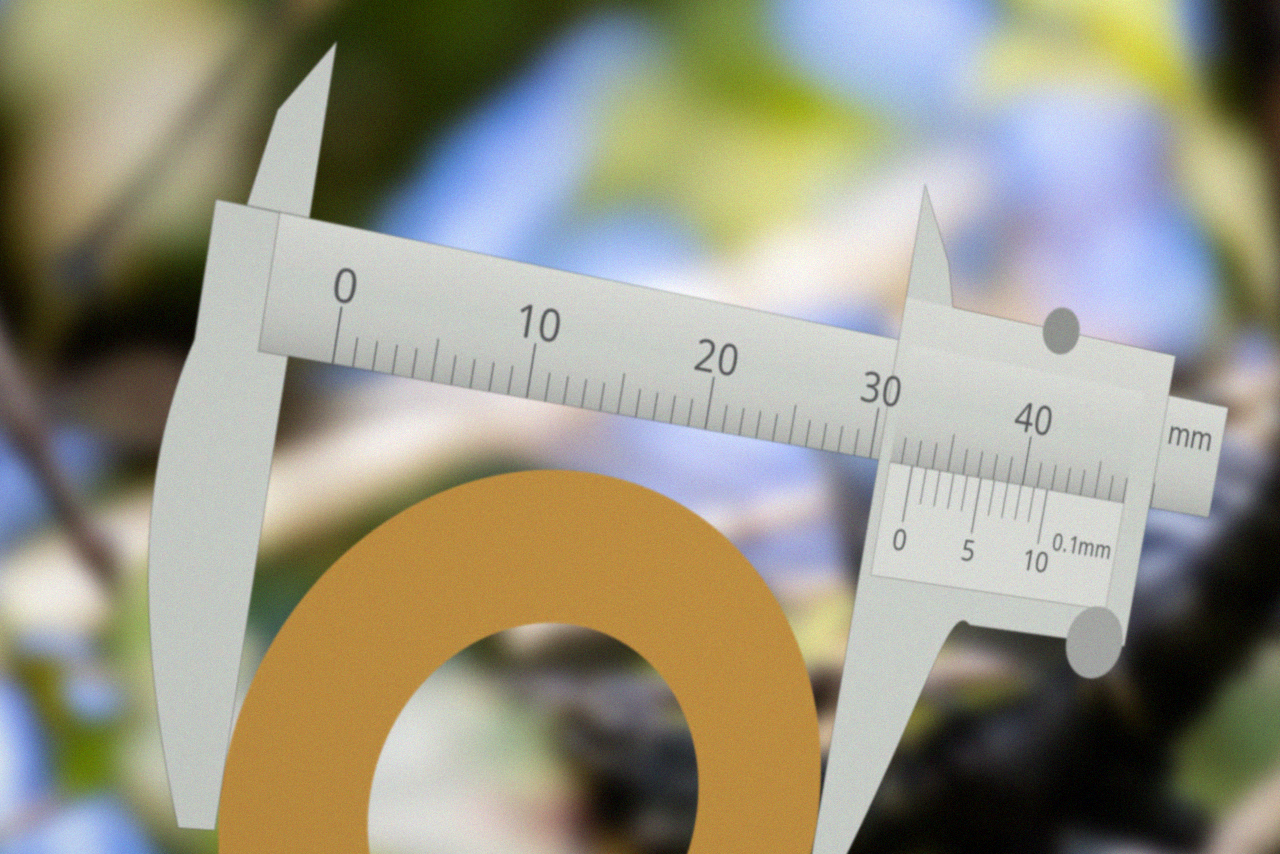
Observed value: **32.7** mm
